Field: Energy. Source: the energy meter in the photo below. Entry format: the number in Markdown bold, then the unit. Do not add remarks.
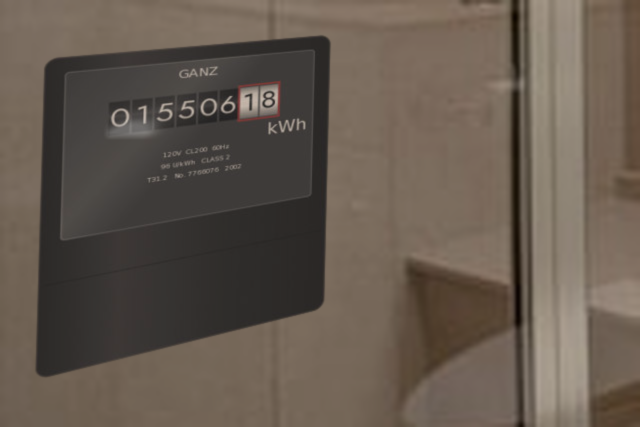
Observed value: **15506.18** kWh
